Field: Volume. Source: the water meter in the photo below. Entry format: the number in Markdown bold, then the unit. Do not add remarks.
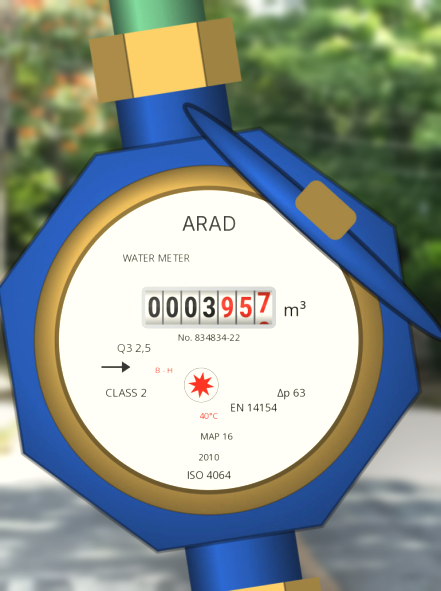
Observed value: **3.957** m³
